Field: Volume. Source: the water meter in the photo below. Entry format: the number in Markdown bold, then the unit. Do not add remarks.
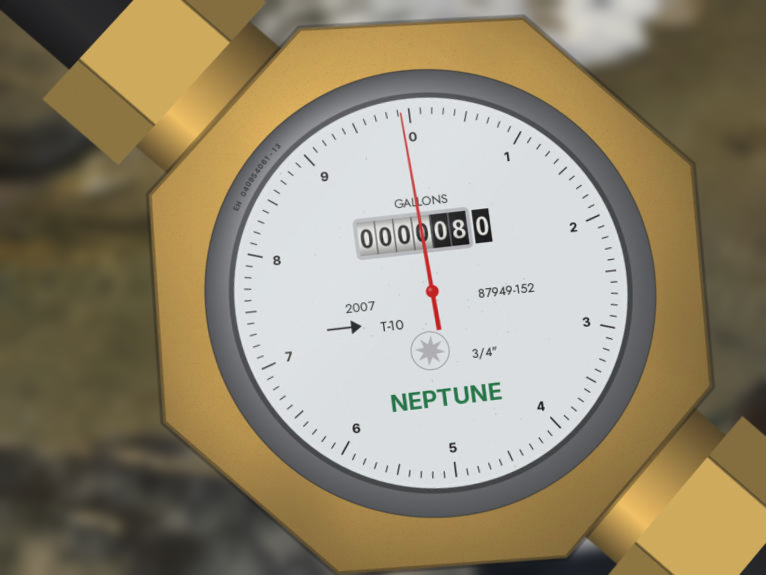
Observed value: **79.9** gal
